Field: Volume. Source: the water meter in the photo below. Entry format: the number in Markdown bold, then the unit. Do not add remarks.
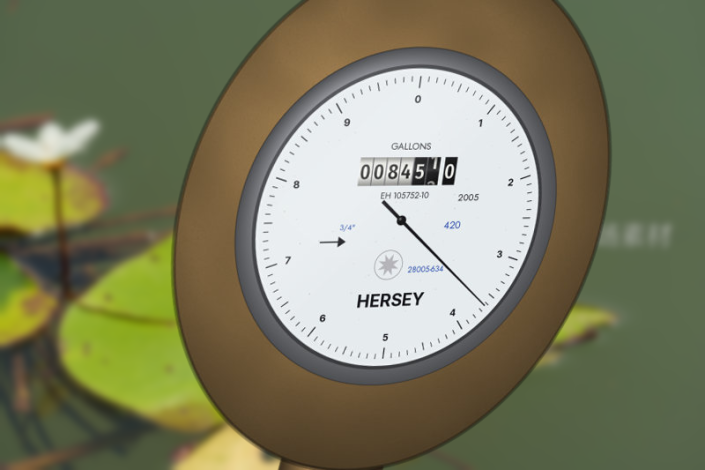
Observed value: **84513.6** gal
